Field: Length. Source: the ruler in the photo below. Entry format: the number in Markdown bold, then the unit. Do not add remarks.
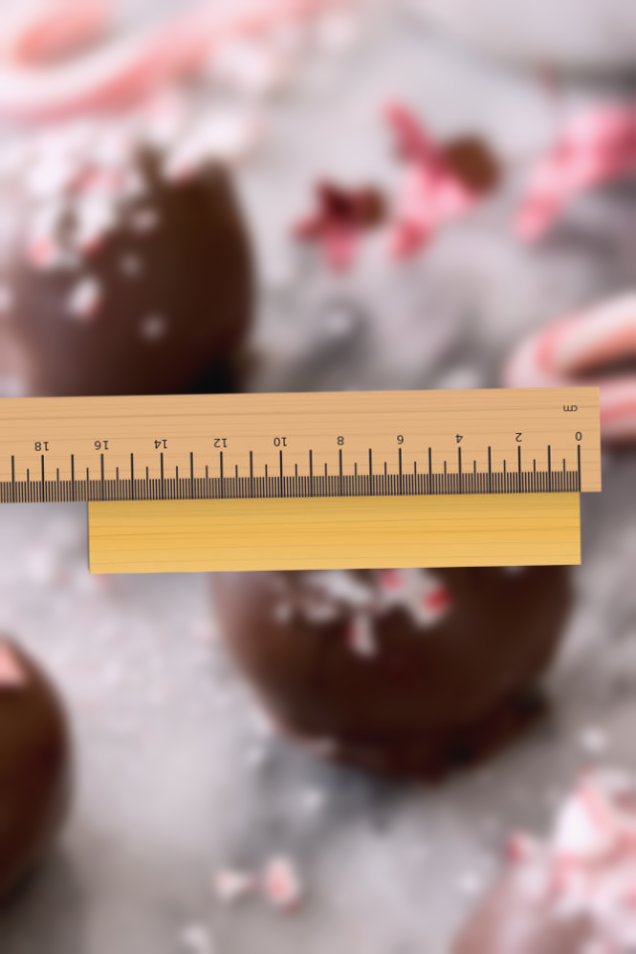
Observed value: **16.5** cm
